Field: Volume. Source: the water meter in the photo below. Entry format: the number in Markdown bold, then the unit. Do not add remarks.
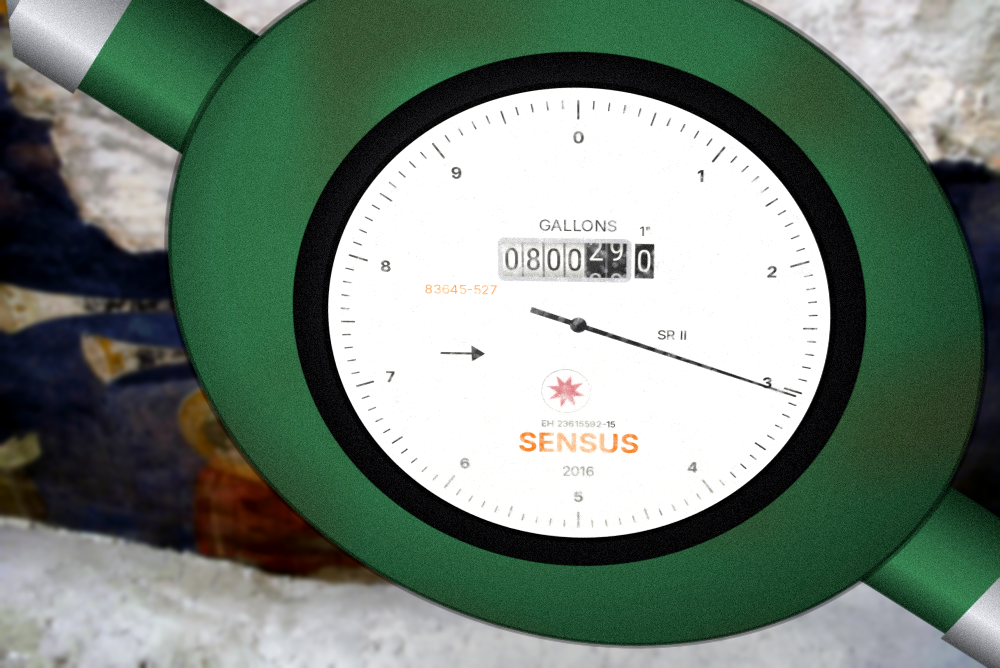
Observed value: **800293.0** gal
